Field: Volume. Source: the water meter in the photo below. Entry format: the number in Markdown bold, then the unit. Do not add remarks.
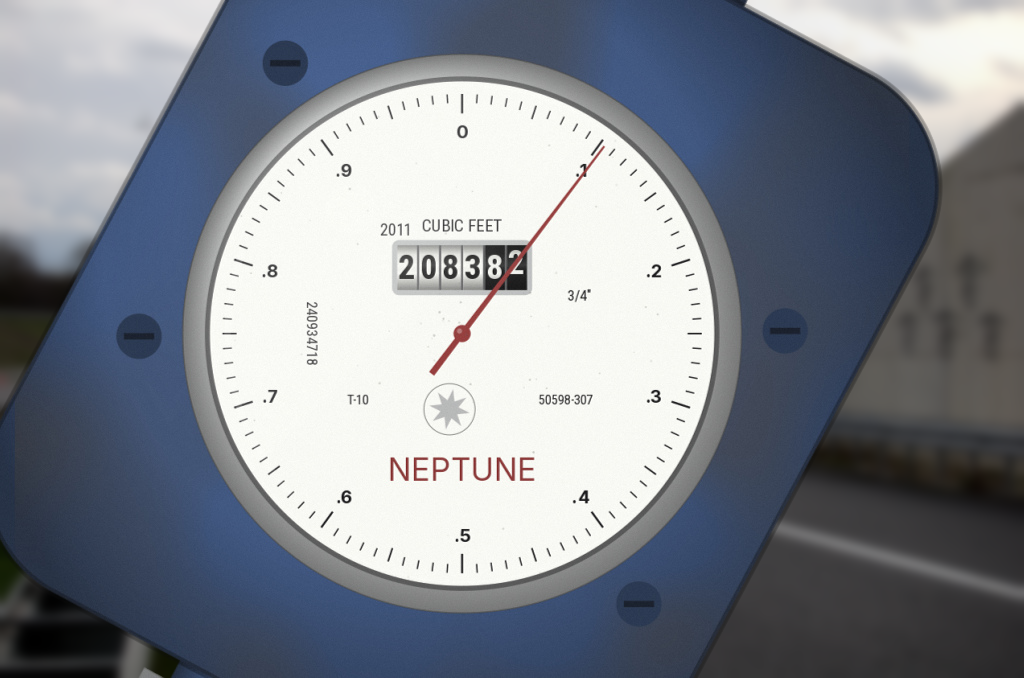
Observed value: **208382.10** ft³
